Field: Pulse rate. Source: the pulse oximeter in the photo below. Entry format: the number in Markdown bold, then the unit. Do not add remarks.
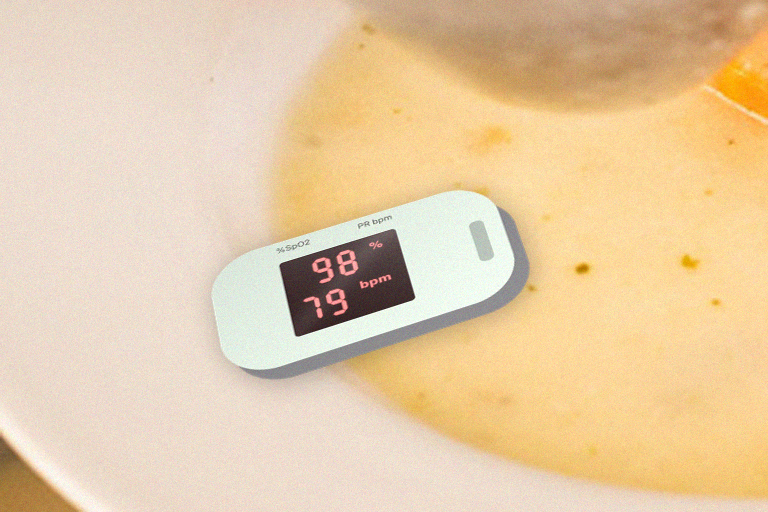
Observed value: **79** bpm
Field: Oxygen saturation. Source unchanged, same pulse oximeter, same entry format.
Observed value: **98** %
